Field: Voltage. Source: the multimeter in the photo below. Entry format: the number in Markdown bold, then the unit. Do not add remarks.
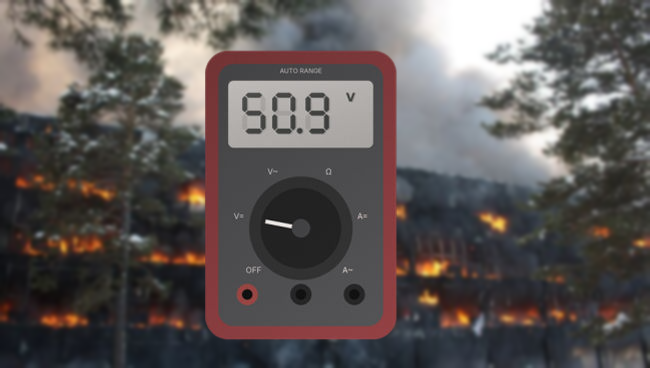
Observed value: **50.9** V
